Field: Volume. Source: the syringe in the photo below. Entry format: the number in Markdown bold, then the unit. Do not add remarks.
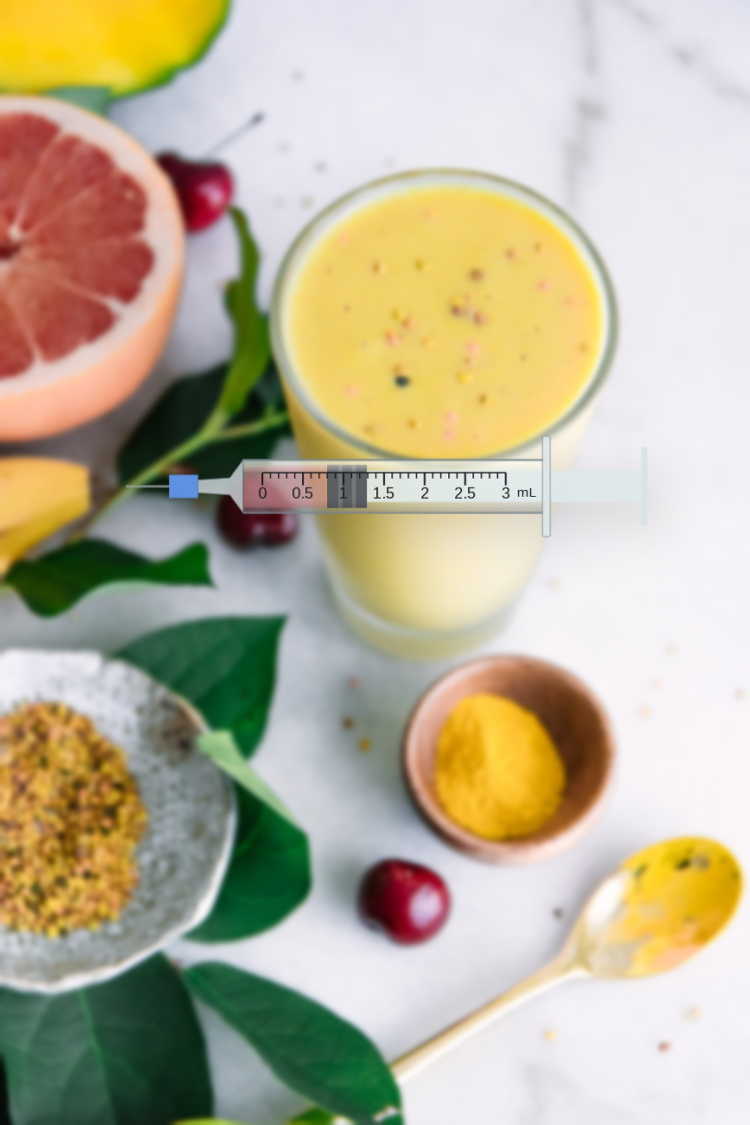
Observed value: **0.8** mL
